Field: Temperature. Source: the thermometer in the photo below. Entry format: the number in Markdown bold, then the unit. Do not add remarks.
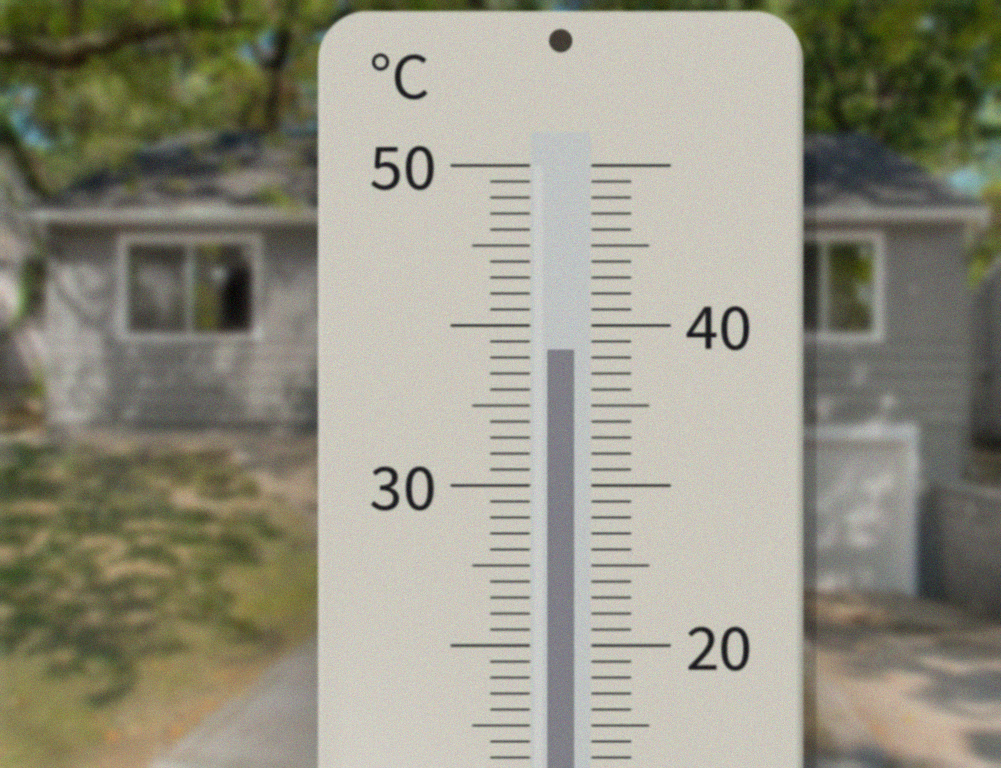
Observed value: **38.5** °C
